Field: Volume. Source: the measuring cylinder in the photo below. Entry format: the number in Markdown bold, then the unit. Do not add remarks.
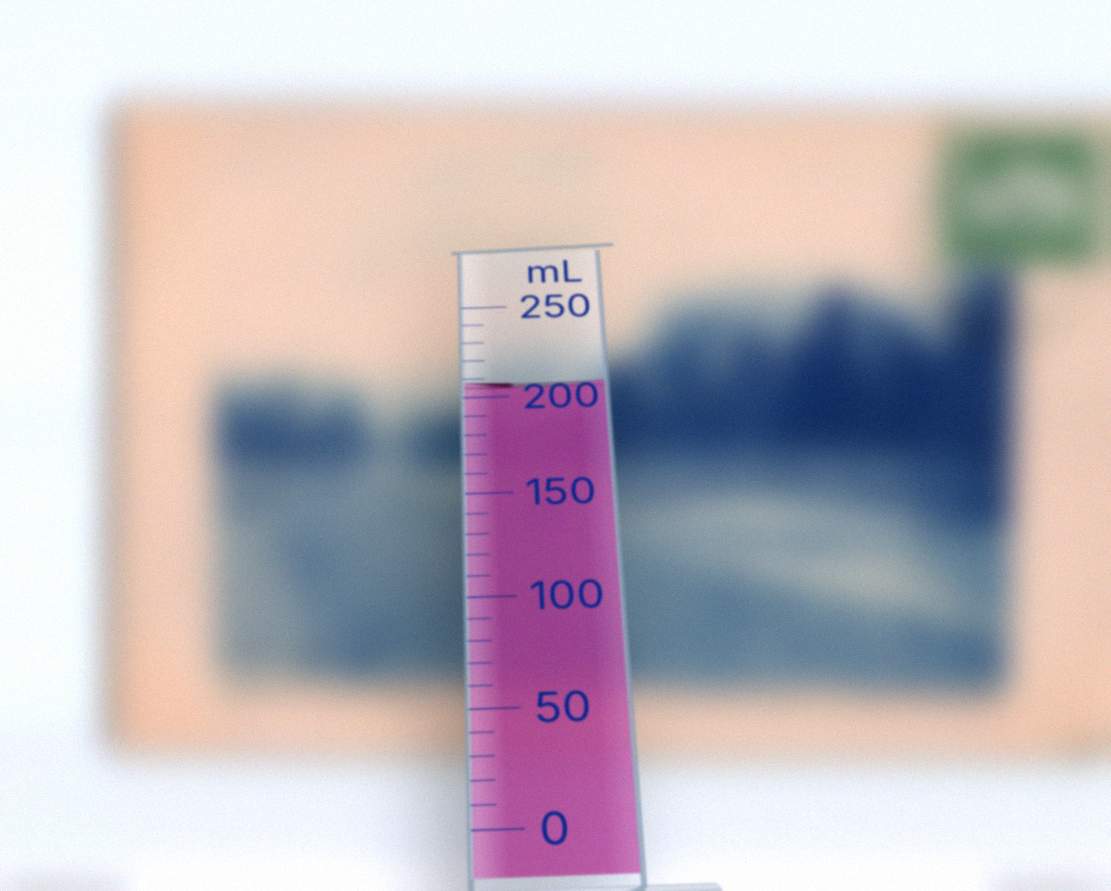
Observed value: **205** mL
